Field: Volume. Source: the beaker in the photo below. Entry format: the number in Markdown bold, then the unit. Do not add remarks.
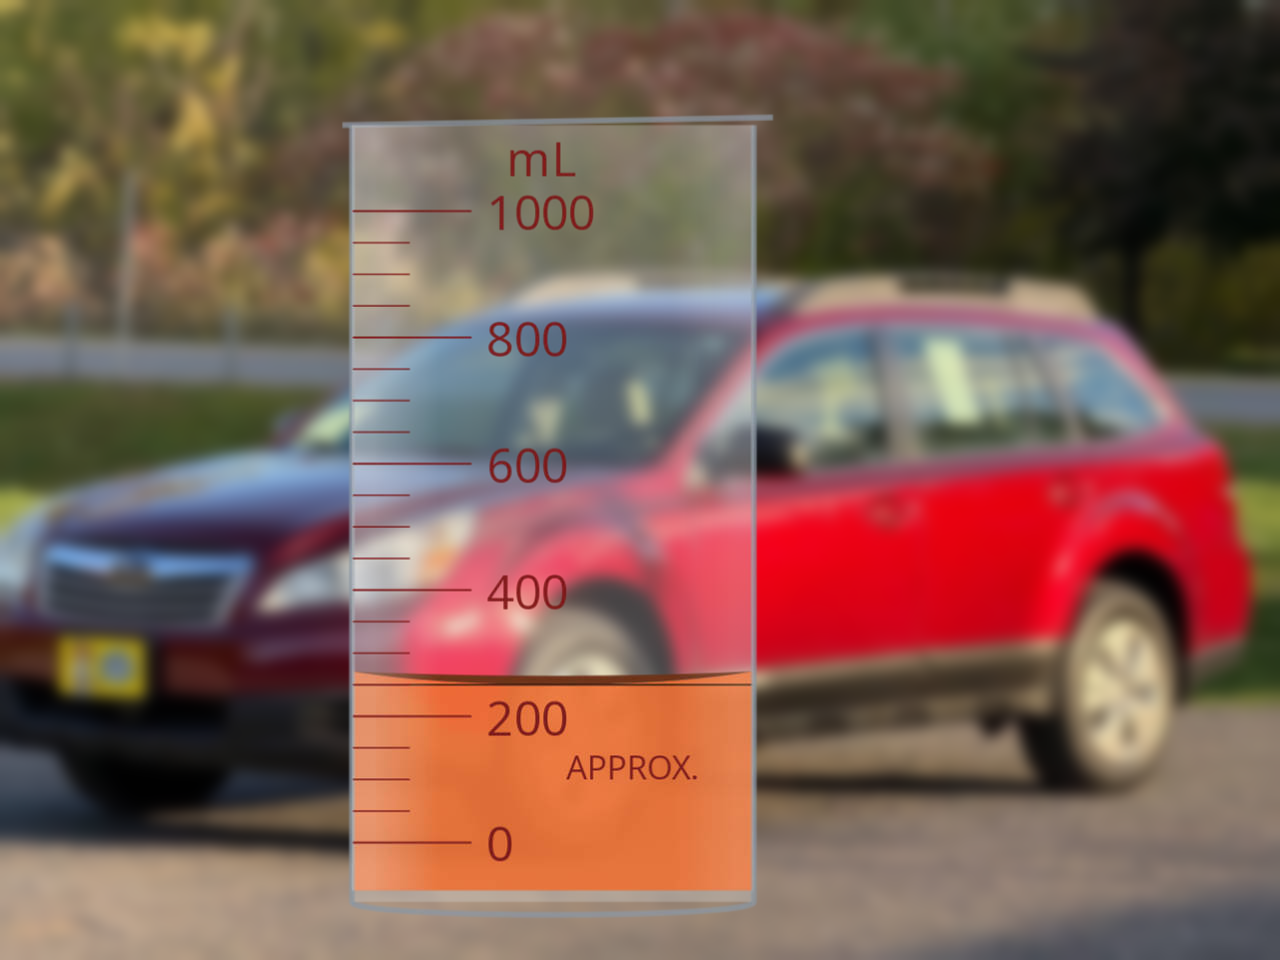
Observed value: **250** mL
